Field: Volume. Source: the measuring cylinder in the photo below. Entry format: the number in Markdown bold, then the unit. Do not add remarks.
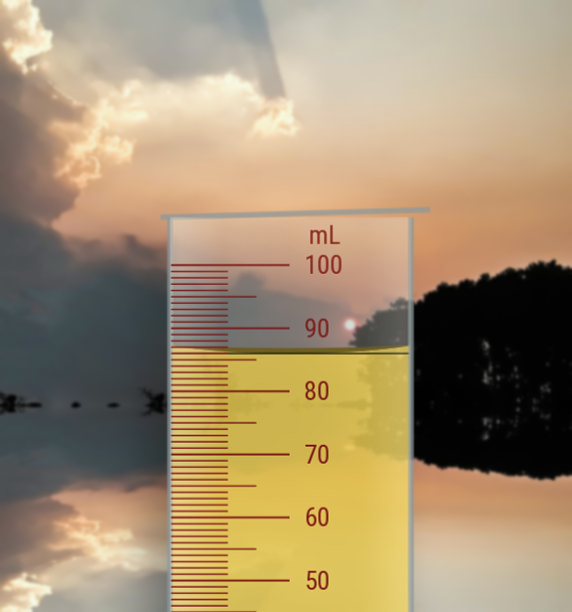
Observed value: **86** mL
